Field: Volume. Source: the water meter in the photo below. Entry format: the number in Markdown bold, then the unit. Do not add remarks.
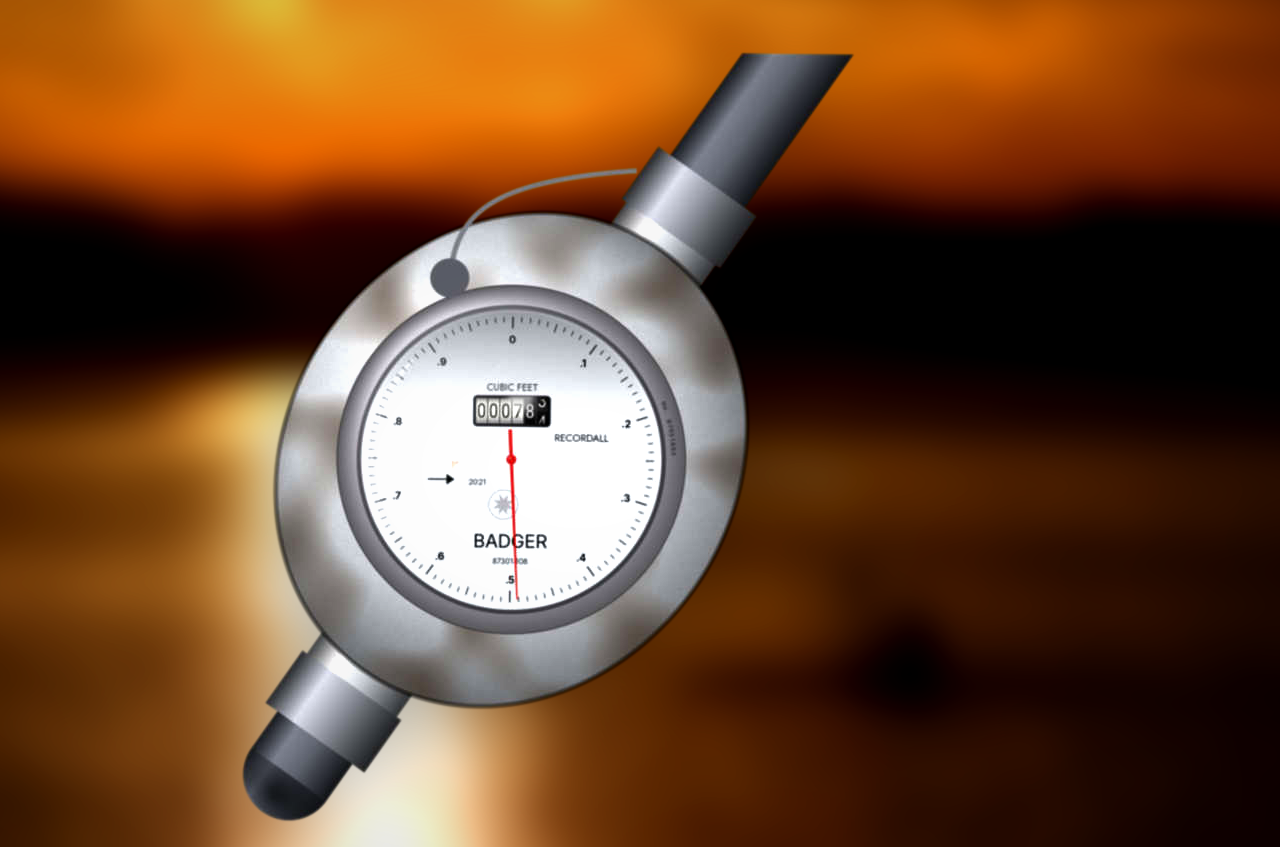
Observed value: **783.49** ft³
